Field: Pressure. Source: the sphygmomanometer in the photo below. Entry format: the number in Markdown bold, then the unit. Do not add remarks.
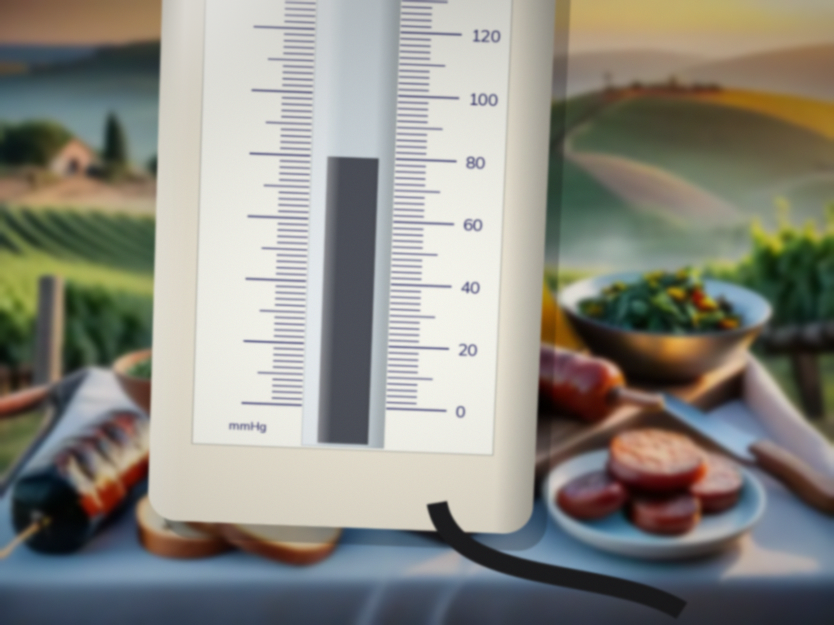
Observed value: **80** mmHg
